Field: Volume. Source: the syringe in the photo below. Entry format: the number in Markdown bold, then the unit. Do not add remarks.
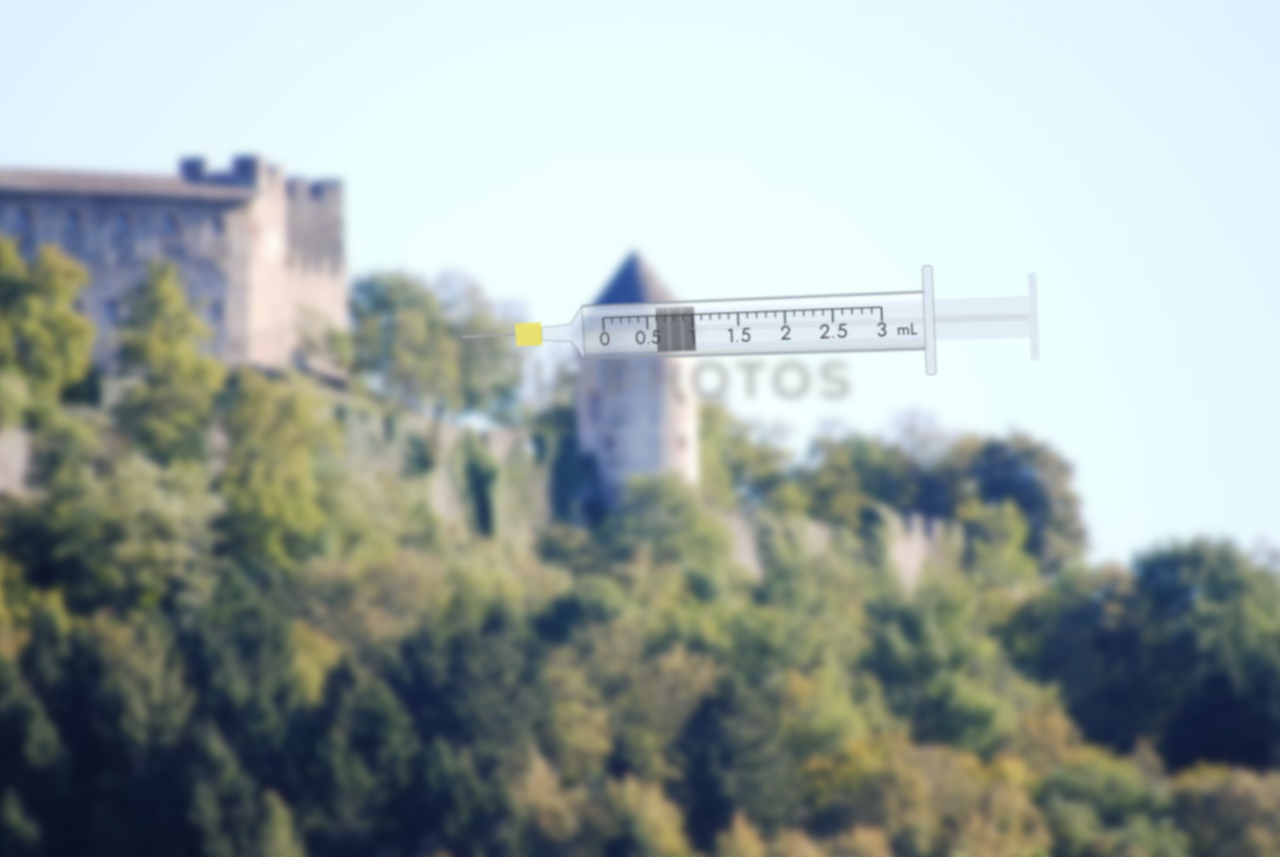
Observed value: **0.6** mL
